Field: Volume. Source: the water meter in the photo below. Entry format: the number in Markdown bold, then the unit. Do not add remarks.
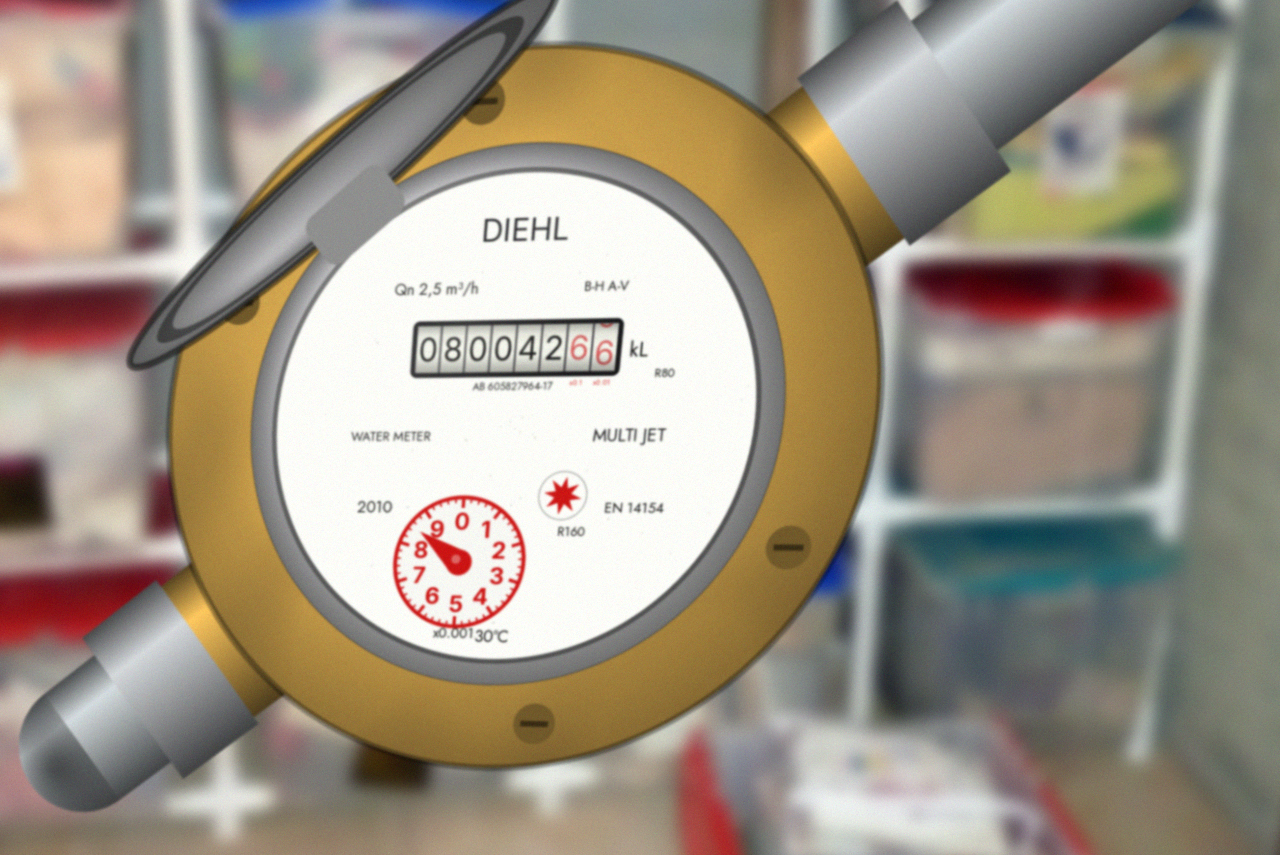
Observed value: **80042.658** kL
